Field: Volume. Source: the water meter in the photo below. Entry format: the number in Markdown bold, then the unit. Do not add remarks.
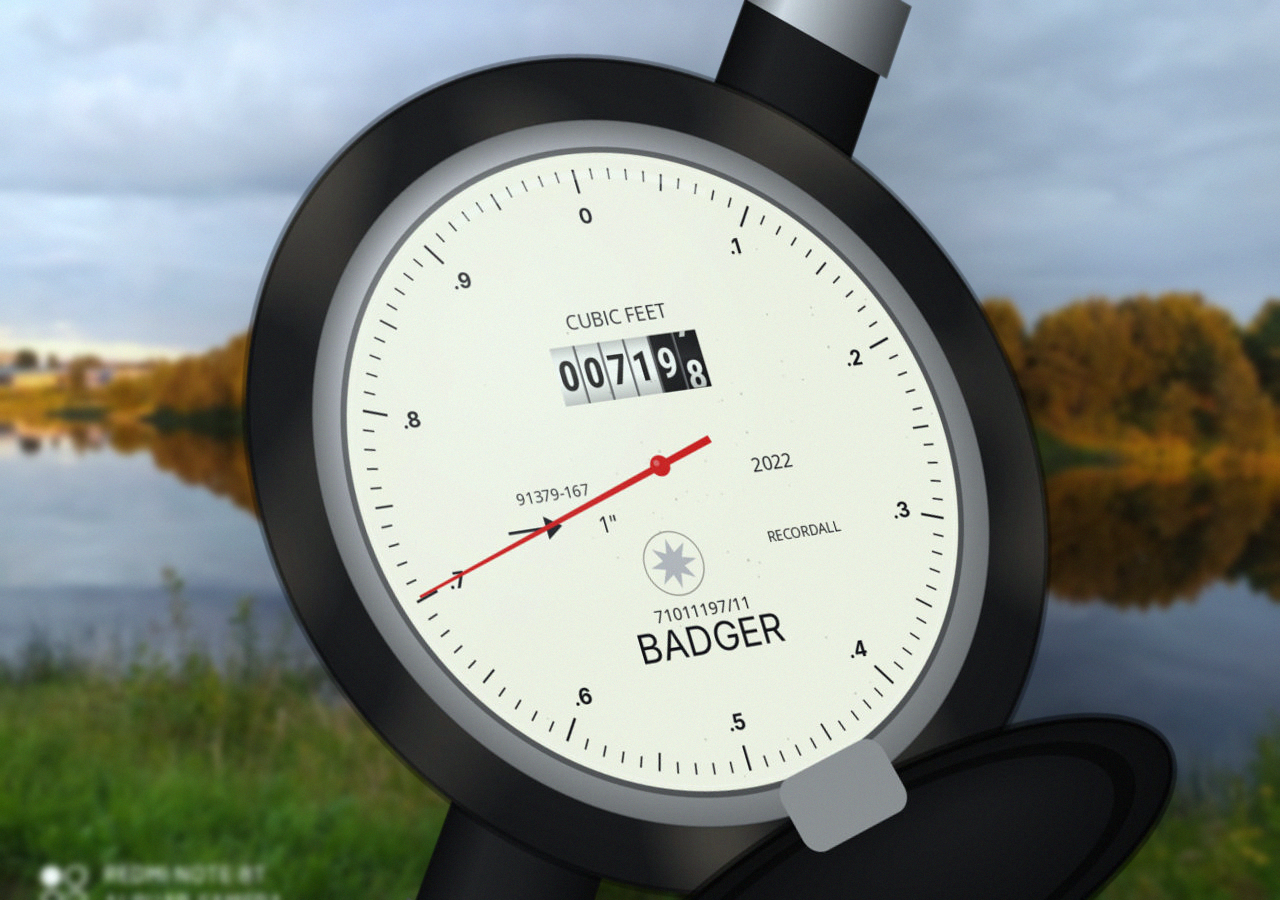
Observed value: **7197.70** ft³
